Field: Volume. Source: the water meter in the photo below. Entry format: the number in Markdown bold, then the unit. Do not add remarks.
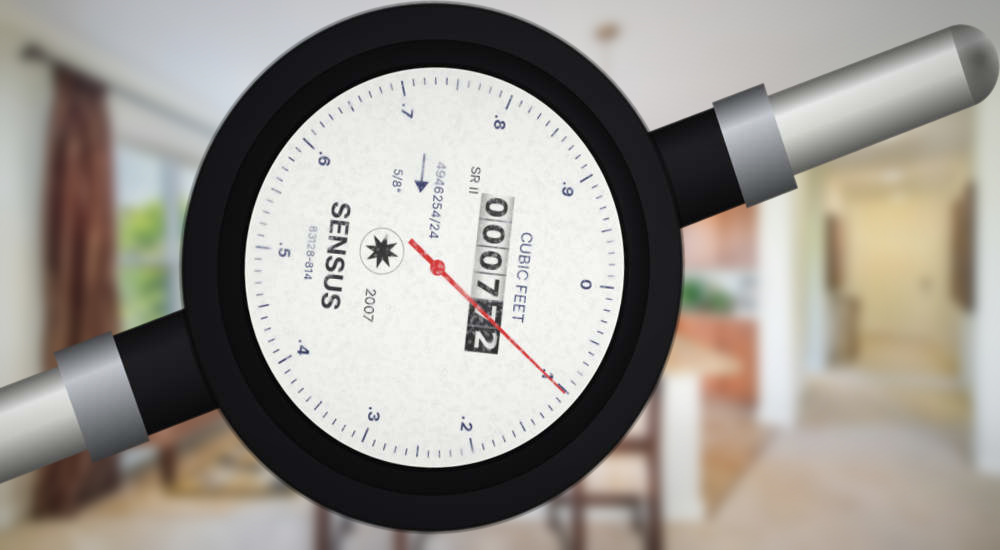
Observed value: **772.10** ft³
